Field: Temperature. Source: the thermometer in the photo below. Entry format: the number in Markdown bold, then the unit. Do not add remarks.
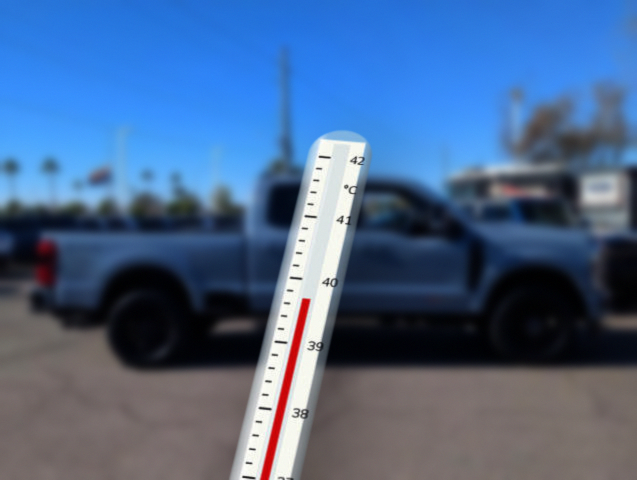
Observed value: **39.7** °C
